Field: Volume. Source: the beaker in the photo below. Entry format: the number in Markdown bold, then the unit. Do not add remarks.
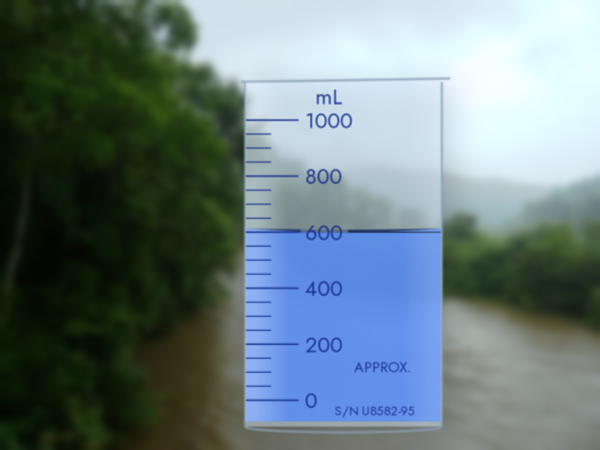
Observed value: **600** mL
